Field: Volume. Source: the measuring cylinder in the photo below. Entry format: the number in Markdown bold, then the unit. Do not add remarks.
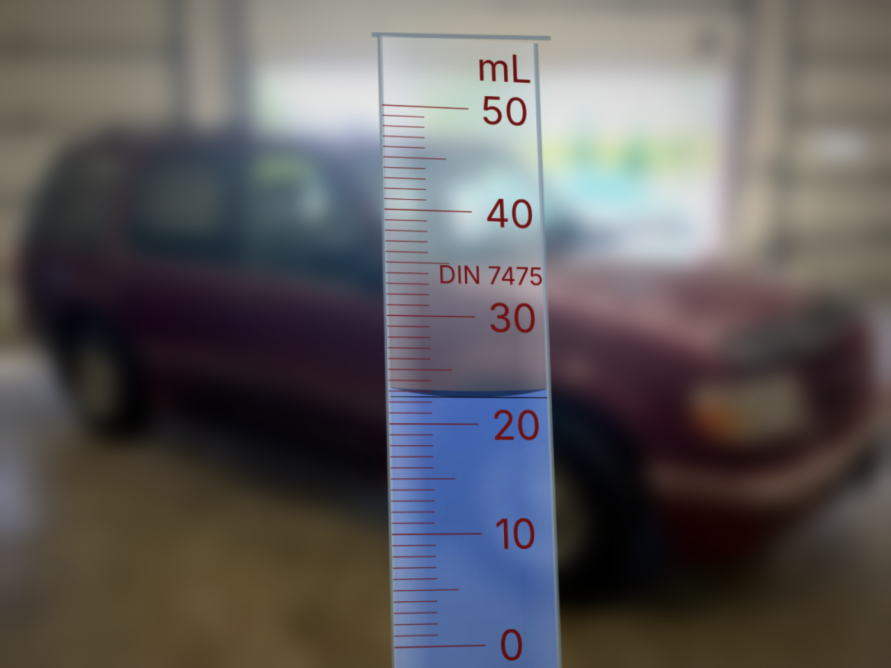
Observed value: **22.5** mL
